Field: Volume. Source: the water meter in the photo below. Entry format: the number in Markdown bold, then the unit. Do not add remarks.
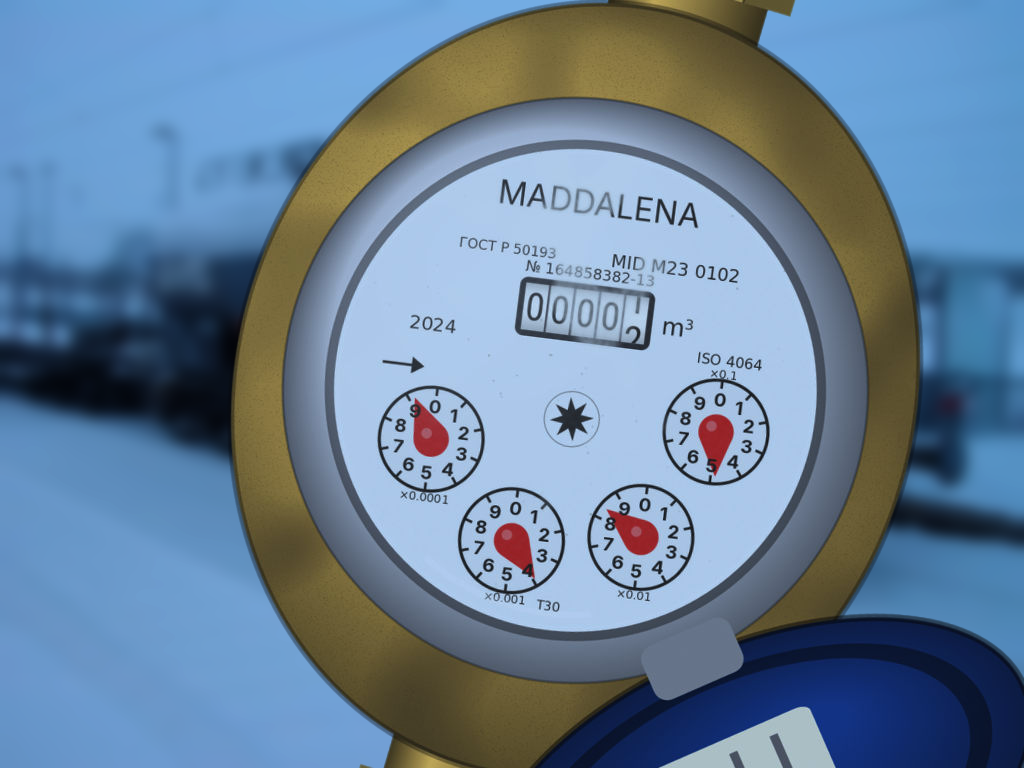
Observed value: **1.4839** m³
